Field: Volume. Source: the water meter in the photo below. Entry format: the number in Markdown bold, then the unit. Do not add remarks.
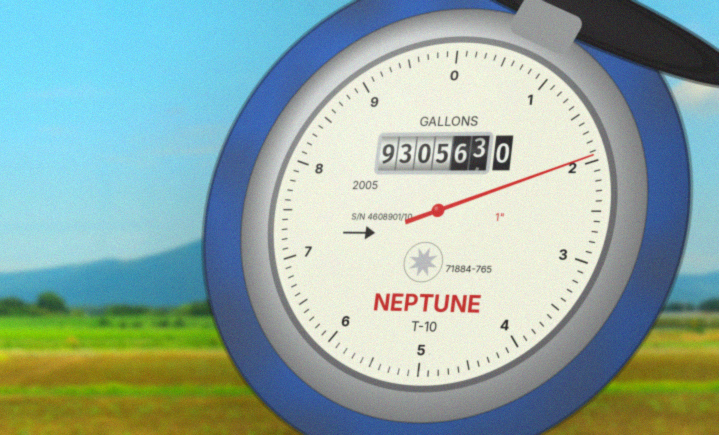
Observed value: **9305631.9** gal
